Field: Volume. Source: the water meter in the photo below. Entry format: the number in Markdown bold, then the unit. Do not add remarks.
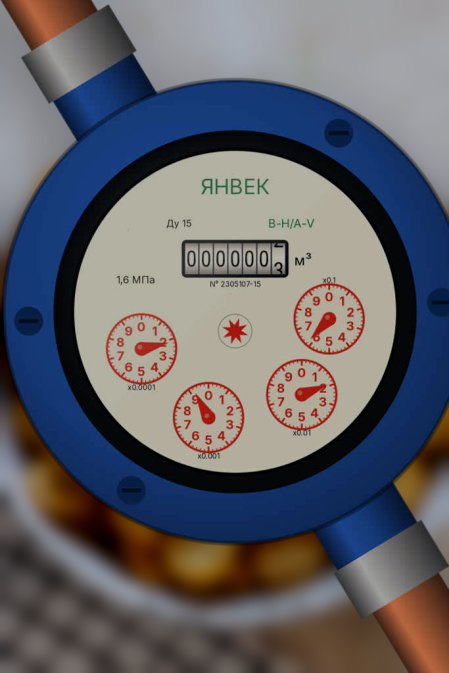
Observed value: **2.6192** m³
